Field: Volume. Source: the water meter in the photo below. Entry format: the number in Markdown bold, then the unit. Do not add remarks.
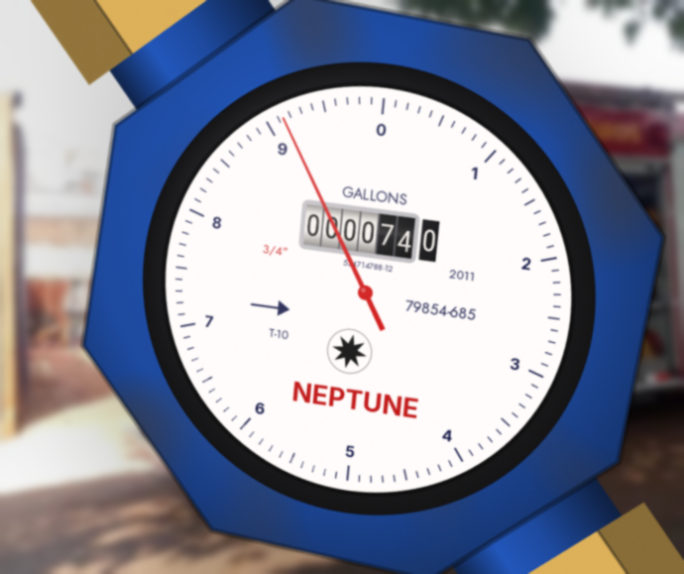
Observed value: **739.1** gal
